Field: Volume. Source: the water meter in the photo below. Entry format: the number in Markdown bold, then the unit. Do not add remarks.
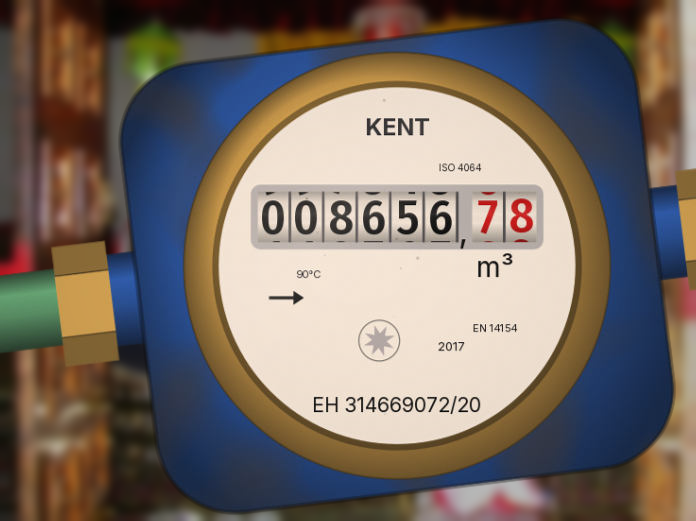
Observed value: **8656.78** m³
